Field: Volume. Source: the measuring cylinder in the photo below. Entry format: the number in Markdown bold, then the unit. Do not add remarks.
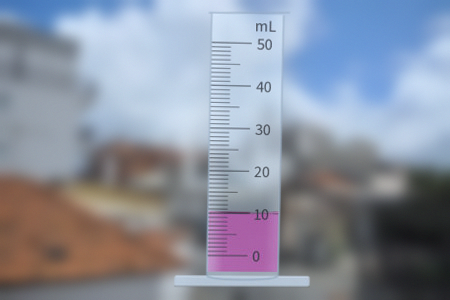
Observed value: **10** mL
